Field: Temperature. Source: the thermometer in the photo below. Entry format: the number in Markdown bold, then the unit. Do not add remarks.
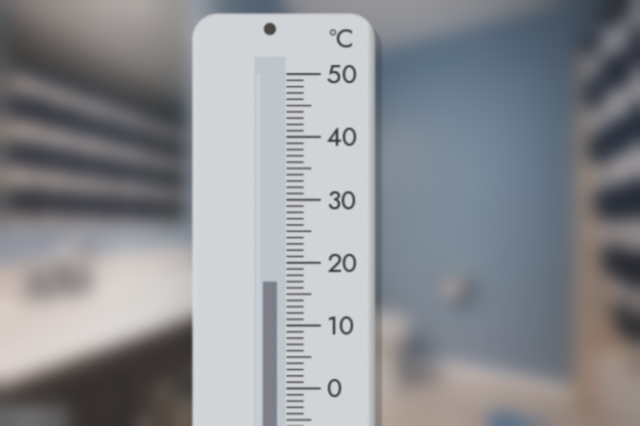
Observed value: **17** °C
